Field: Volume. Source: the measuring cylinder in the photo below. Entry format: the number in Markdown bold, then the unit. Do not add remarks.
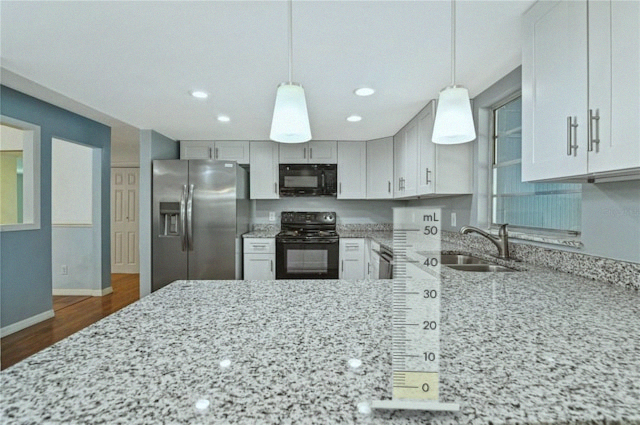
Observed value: **5** mL
